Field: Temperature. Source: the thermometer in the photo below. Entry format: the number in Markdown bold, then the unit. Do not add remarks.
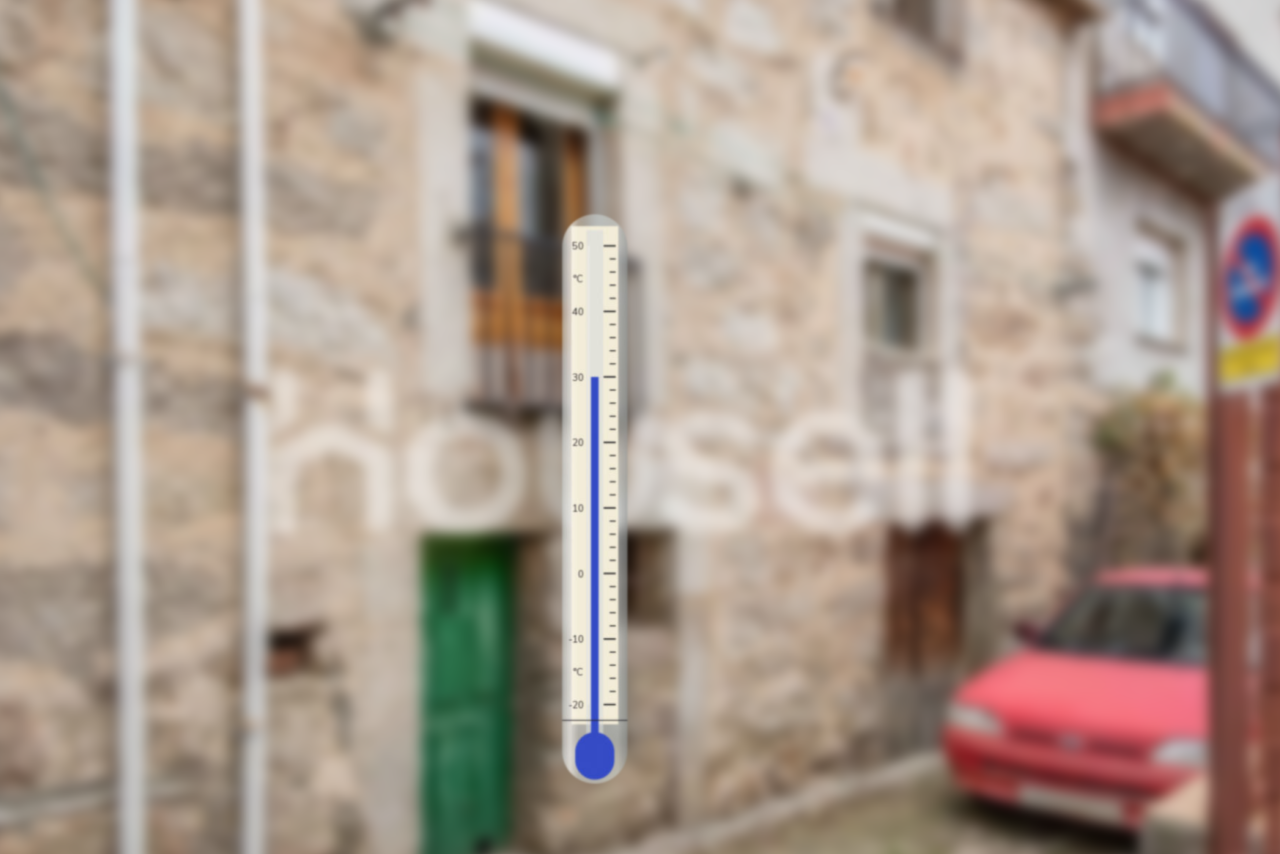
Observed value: **30** °C
